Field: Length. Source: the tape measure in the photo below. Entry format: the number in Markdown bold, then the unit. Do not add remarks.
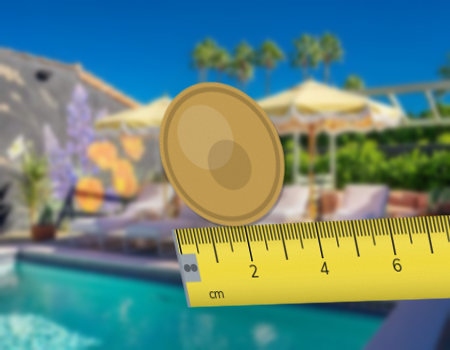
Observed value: **3.5** cm
